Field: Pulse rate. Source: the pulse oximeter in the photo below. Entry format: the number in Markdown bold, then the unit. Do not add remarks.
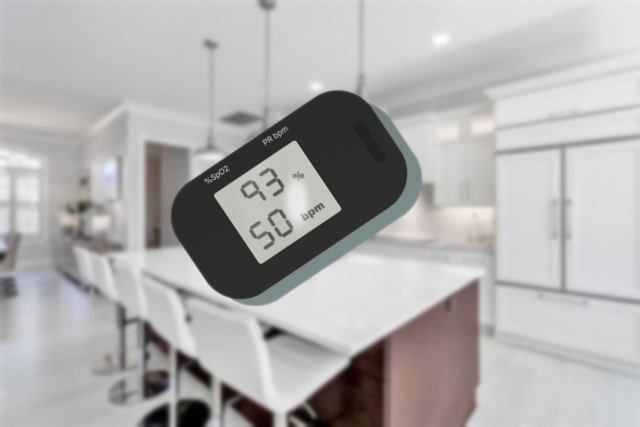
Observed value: **50** bpm
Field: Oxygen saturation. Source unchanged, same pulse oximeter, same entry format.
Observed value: **93** %
